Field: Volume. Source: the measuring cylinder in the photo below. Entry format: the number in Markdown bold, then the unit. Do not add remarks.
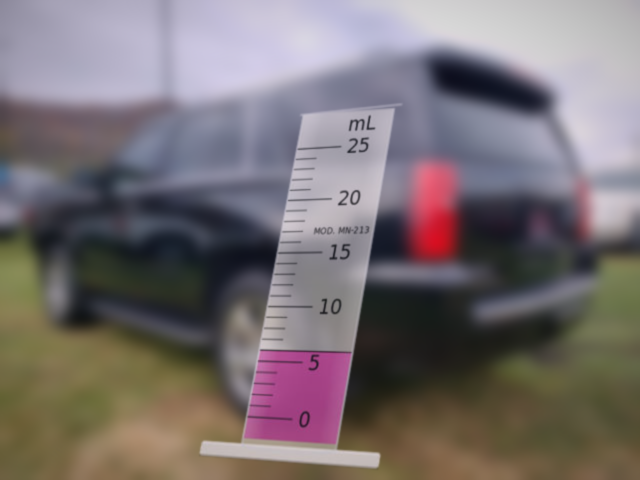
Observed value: **6** mL
